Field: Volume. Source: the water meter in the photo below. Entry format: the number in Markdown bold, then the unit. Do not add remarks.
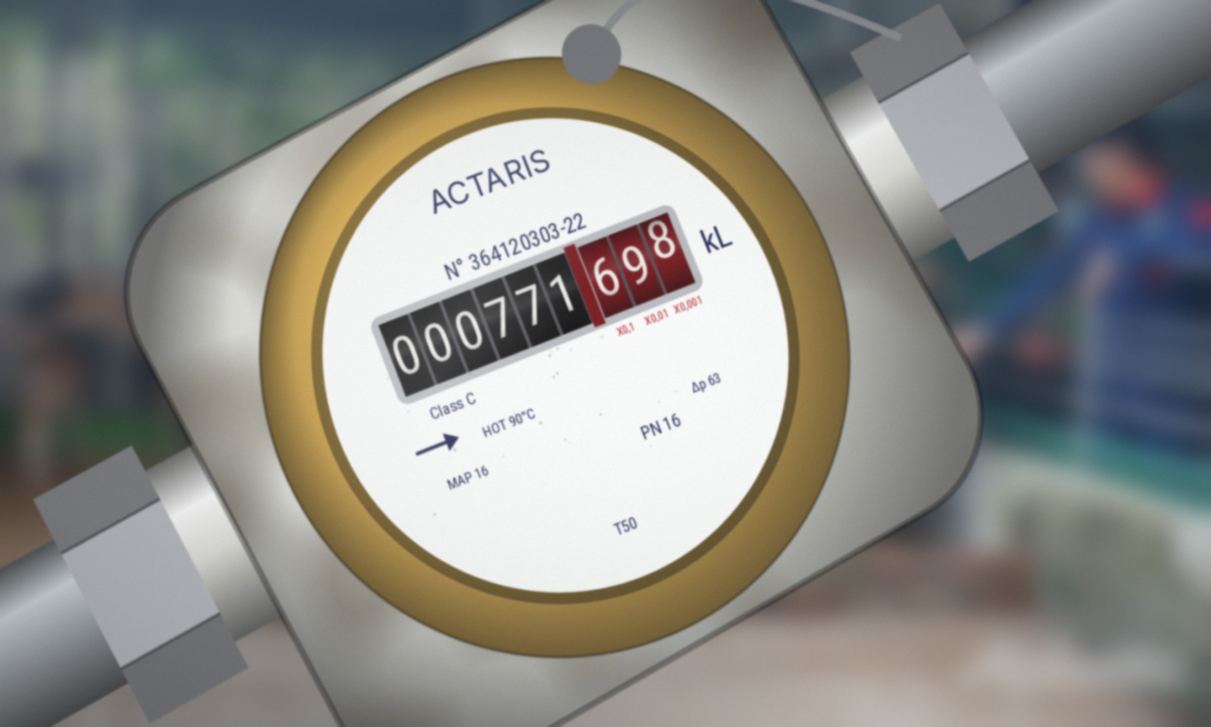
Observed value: **771.698** kL
